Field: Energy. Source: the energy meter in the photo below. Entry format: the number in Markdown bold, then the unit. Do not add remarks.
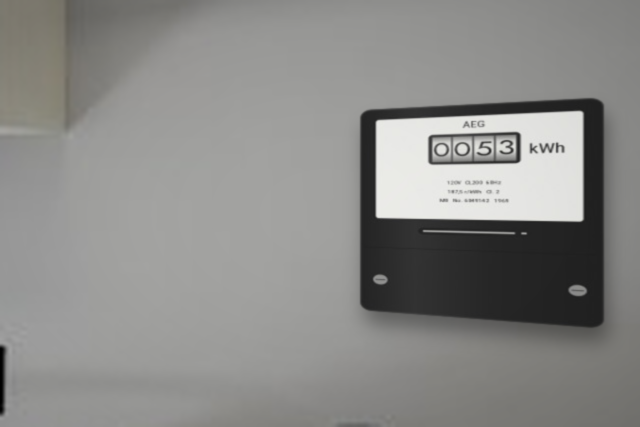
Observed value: **53** kWh
